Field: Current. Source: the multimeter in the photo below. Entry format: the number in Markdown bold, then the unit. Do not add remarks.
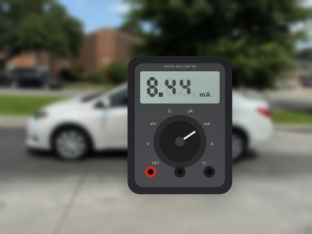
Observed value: **8.44** mA
